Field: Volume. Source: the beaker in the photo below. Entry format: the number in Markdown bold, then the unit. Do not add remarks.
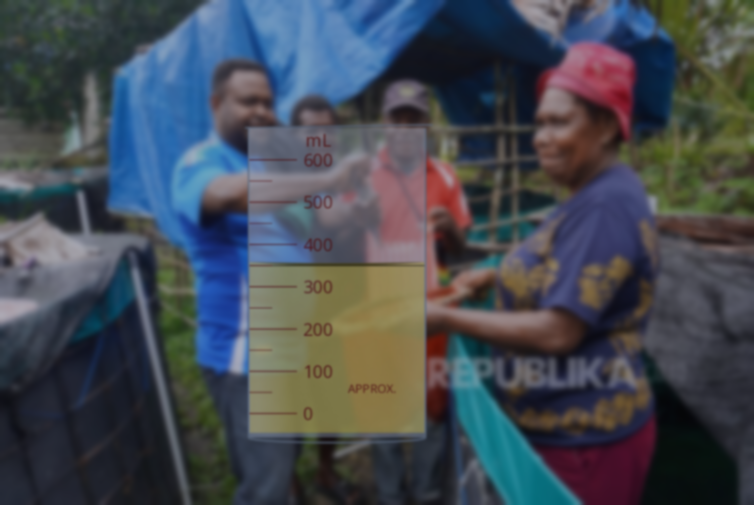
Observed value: **350** mL
